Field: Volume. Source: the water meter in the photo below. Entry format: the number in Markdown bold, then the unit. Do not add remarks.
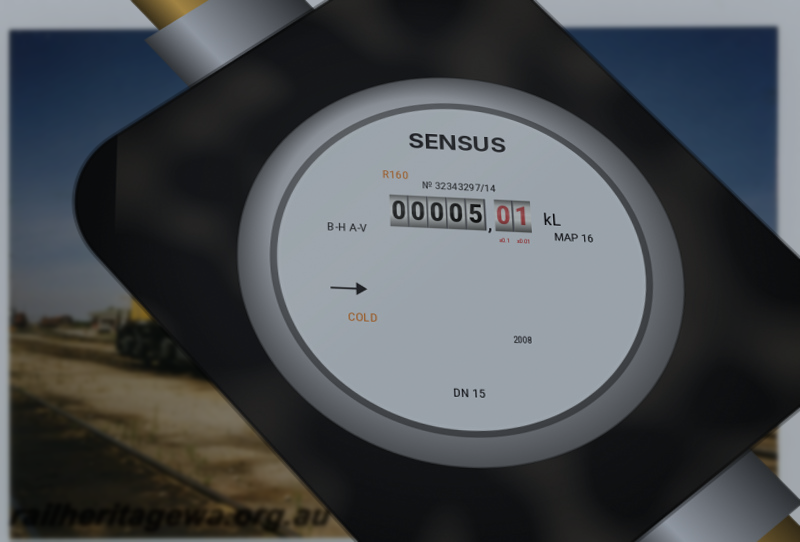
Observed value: **5.01** kL
